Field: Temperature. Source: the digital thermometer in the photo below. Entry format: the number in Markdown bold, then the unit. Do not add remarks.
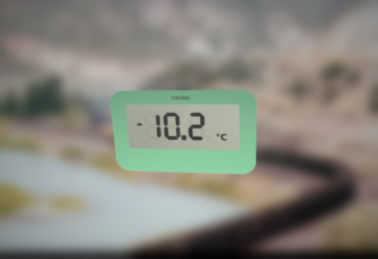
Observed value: **-10.2** °C
